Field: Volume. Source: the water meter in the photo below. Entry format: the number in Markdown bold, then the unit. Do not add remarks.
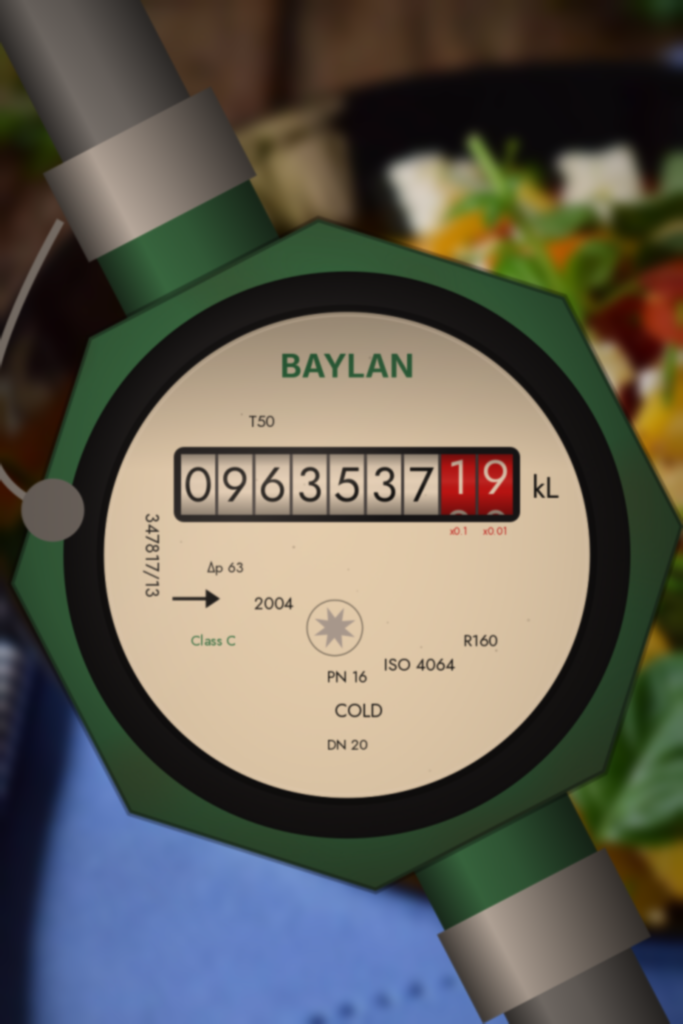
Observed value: **963537.19** kL
